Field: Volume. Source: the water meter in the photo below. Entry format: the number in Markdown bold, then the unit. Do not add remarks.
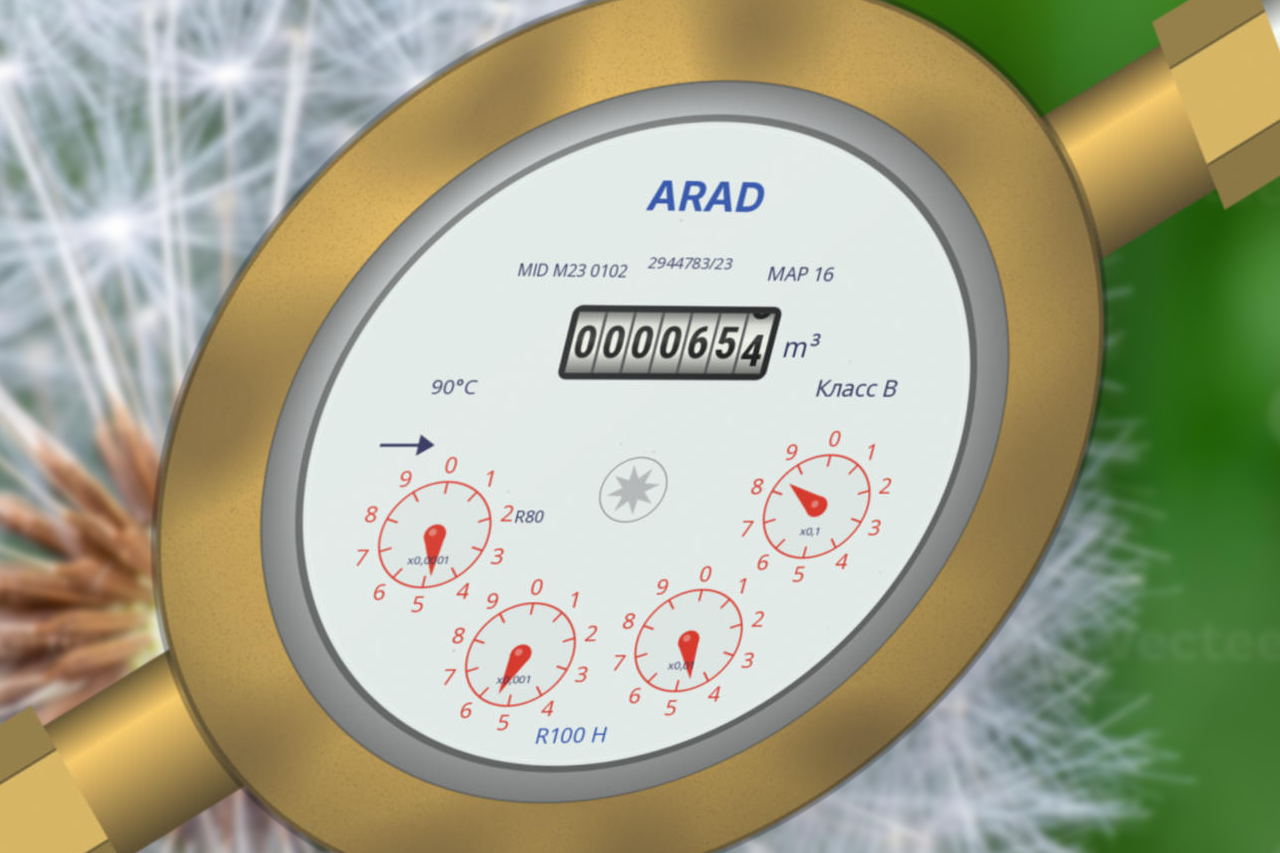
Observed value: **653.8454** m³
